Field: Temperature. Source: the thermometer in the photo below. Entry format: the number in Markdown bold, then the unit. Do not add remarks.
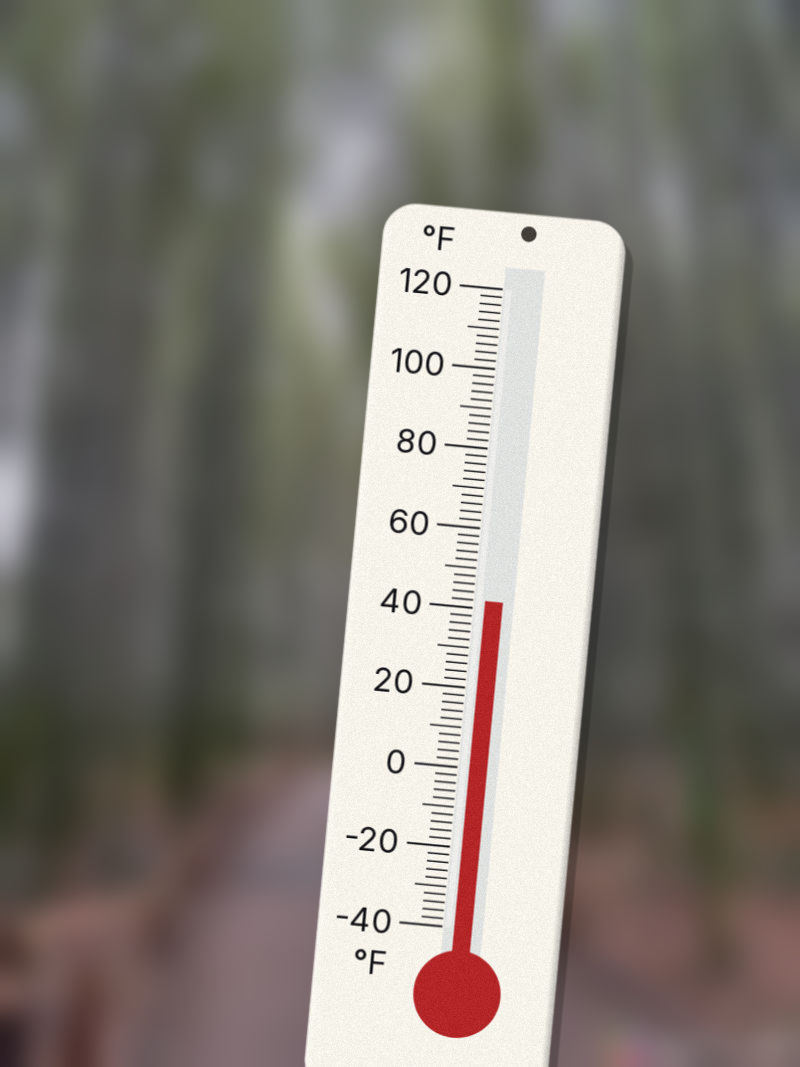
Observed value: **42** °F
